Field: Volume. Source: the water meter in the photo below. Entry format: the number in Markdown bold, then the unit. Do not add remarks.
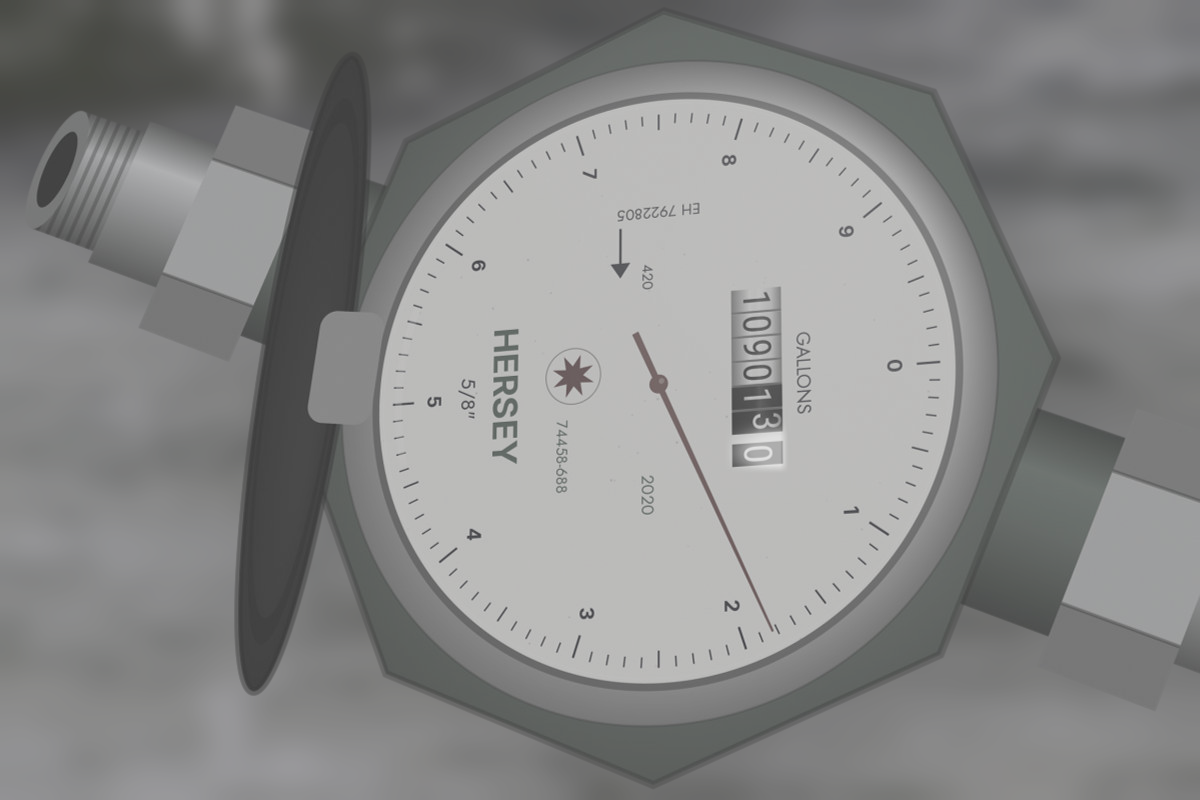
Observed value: **1090131.8** gal
